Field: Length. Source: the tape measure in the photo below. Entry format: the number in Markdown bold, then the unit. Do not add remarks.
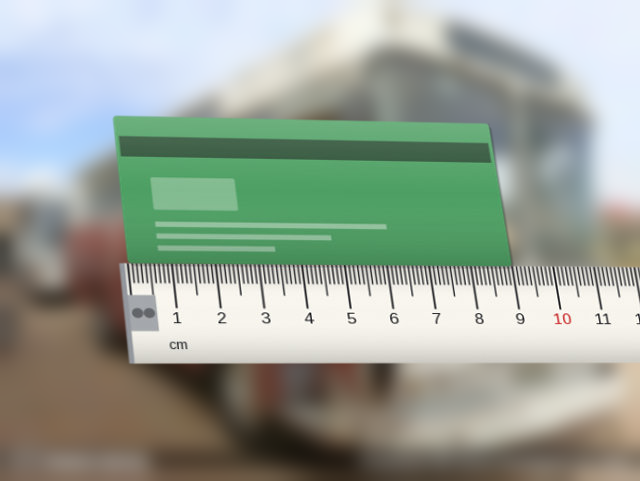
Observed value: **9** cm
